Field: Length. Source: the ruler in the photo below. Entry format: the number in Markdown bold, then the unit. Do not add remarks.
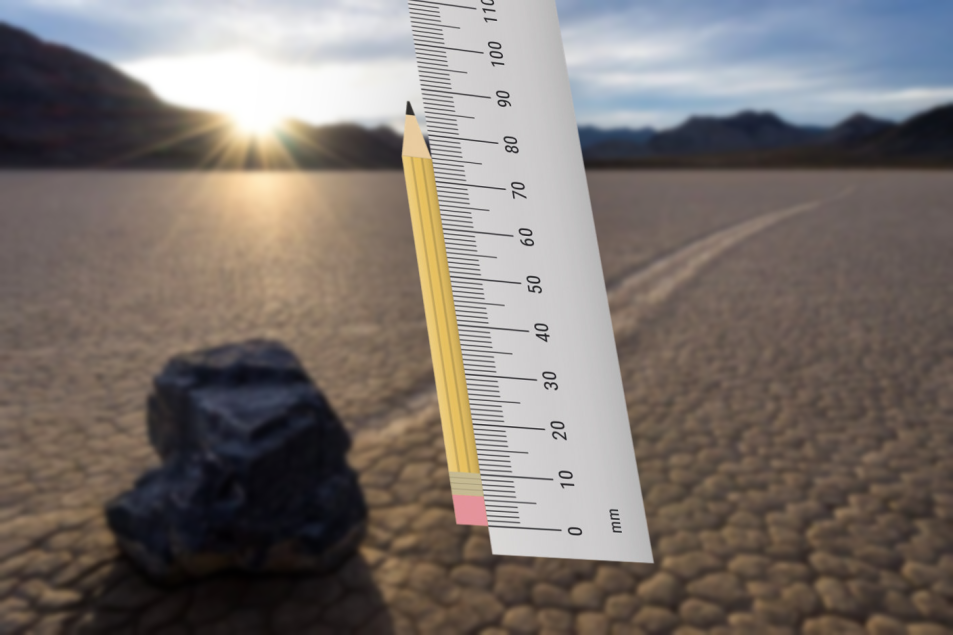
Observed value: **87** mm
